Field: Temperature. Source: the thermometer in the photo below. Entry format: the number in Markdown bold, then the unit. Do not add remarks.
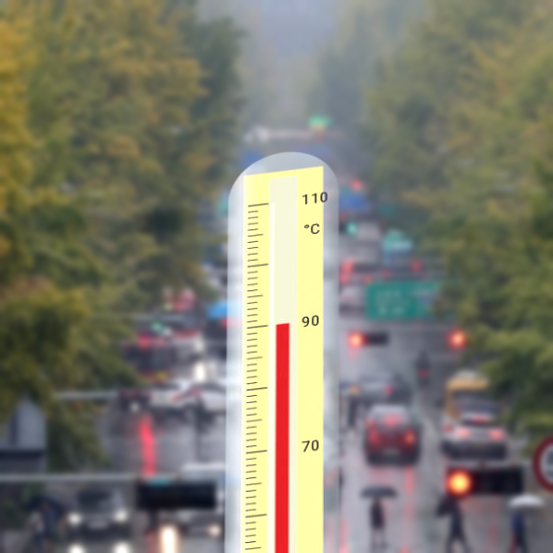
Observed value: **90** °C
